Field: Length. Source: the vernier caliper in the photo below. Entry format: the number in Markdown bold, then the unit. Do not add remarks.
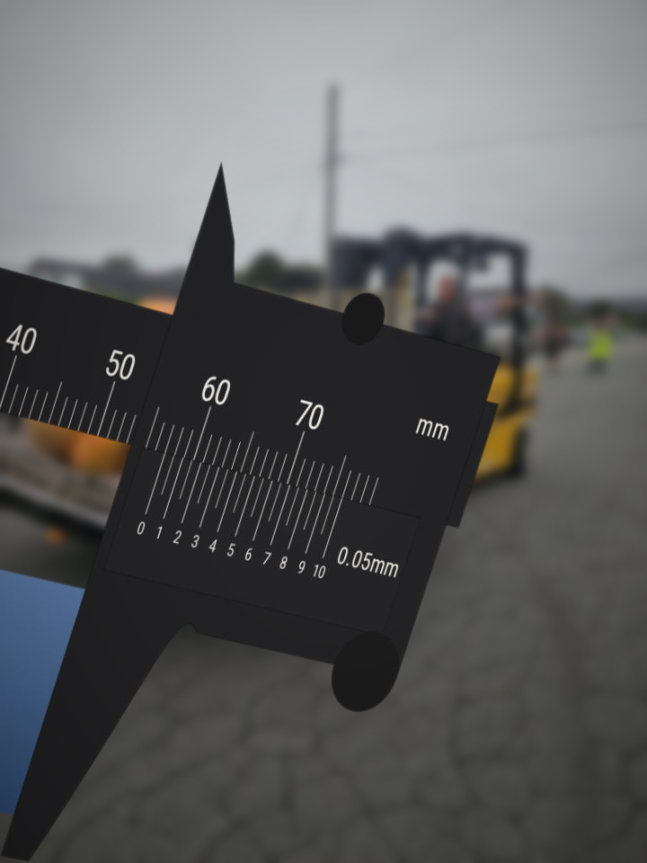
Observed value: **57.0** mm
